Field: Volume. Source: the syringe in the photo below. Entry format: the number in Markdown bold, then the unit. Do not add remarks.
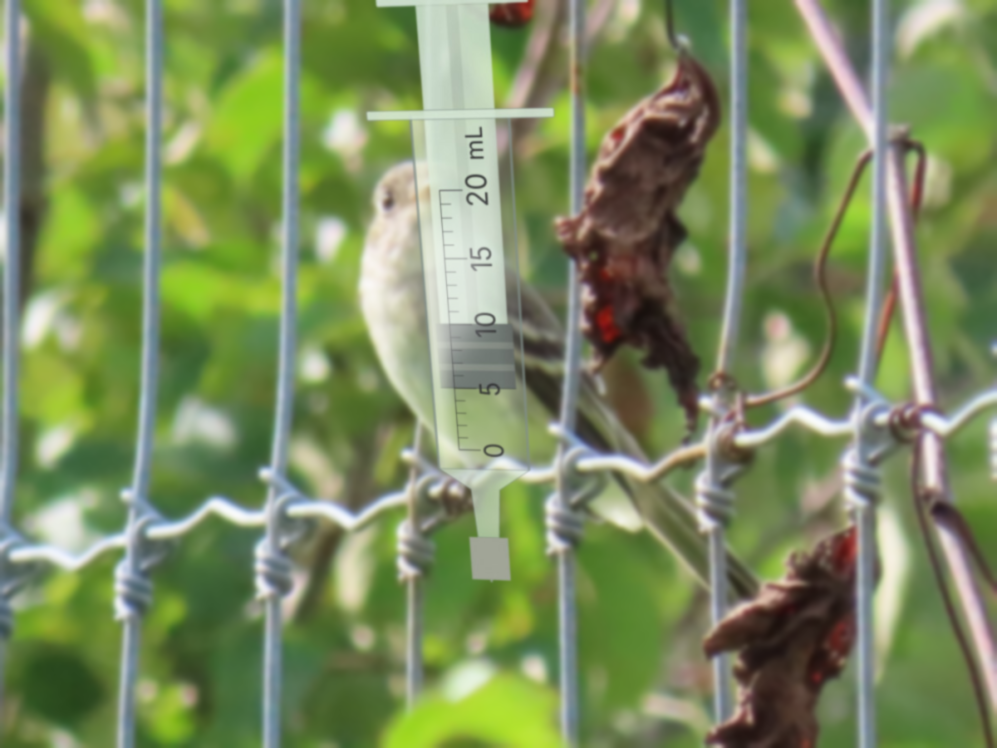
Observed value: **5** mL
